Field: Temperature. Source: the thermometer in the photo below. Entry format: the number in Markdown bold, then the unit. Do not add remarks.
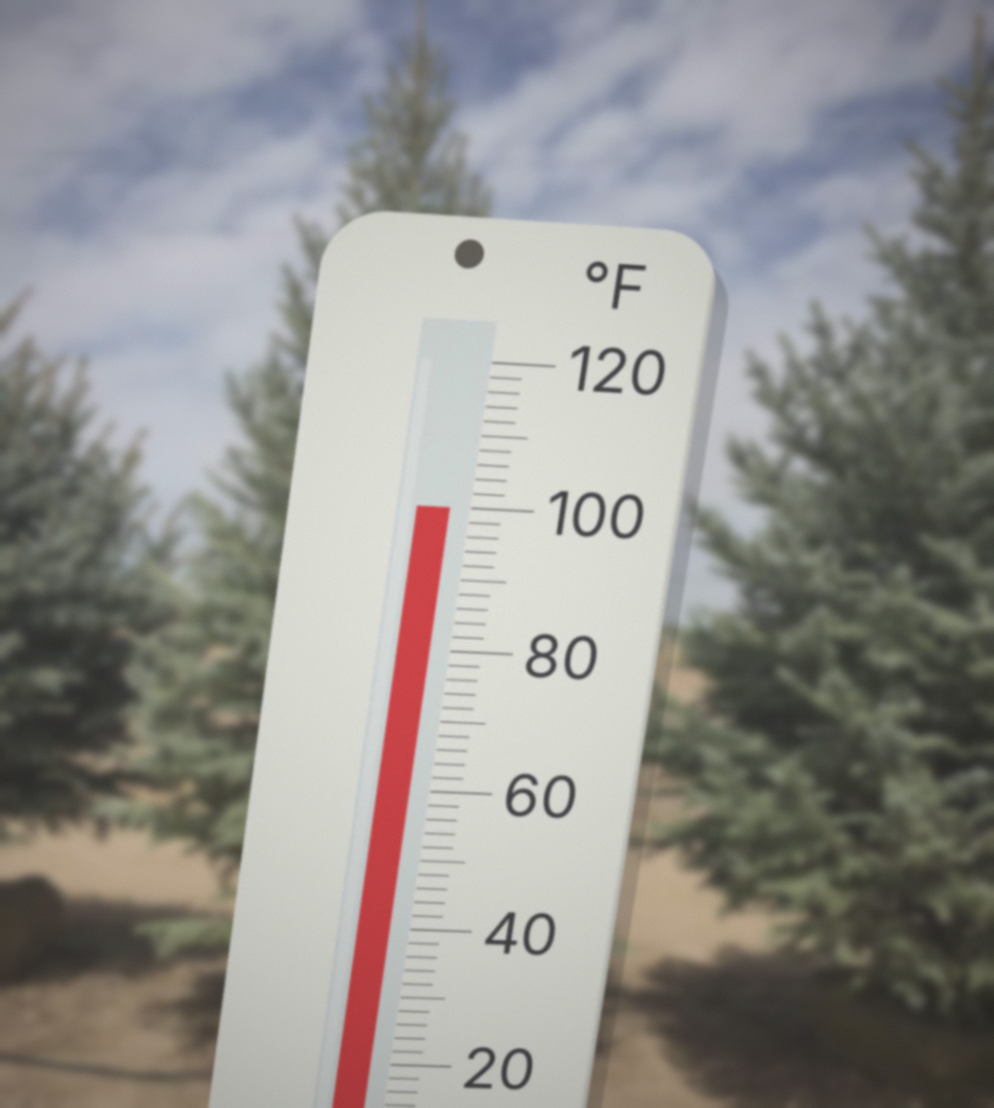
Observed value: **100** °F
